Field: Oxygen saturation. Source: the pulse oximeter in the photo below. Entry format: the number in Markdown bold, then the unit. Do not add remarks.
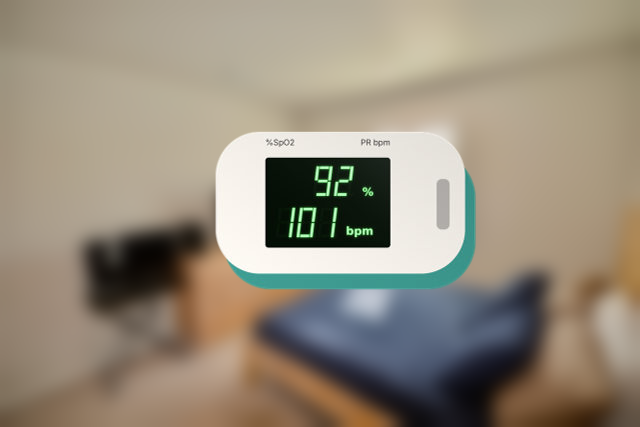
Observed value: **92** %
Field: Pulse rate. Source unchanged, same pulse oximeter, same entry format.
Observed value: **101** bpm
